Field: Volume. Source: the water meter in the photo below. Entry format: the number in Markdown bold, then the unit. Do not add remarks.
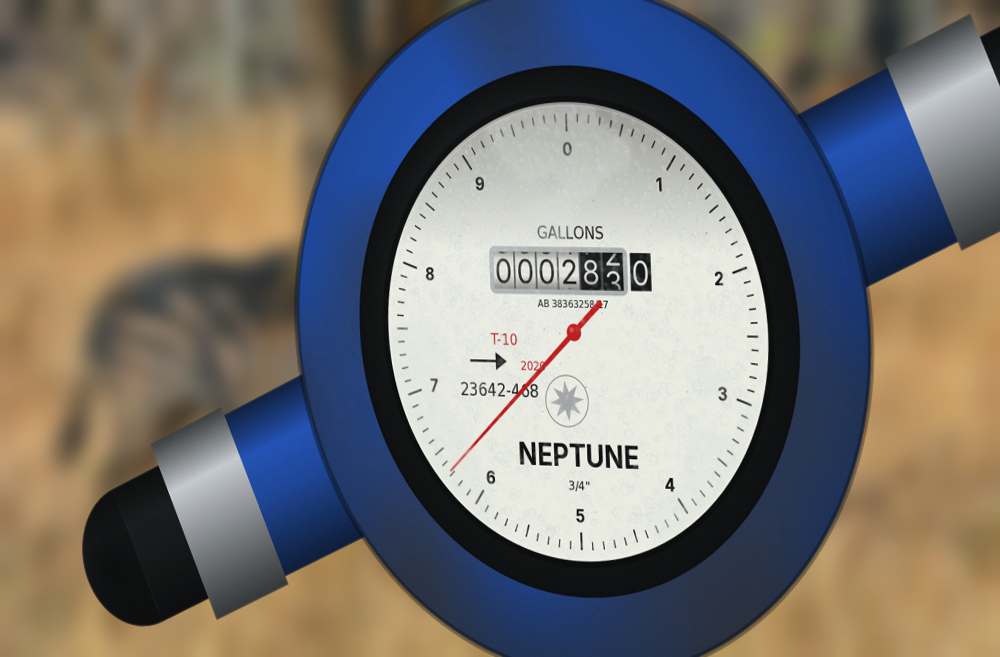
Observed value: **2826.3** gal
